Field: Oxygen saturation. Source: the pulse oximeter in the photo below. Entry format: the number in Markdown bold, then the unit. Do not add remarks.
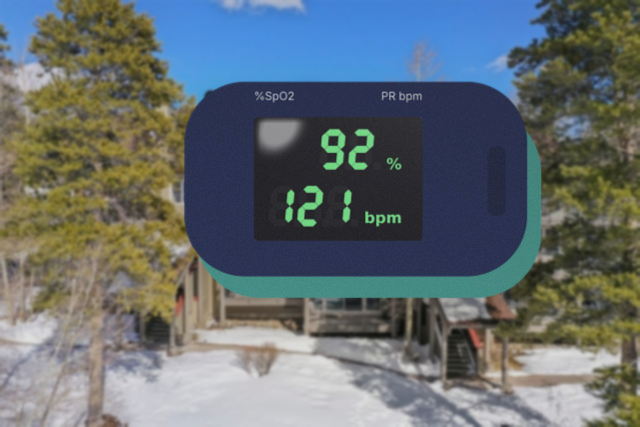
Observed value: **92** %
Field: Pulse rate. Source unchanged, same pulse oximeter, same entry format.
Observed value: **121** bpm
